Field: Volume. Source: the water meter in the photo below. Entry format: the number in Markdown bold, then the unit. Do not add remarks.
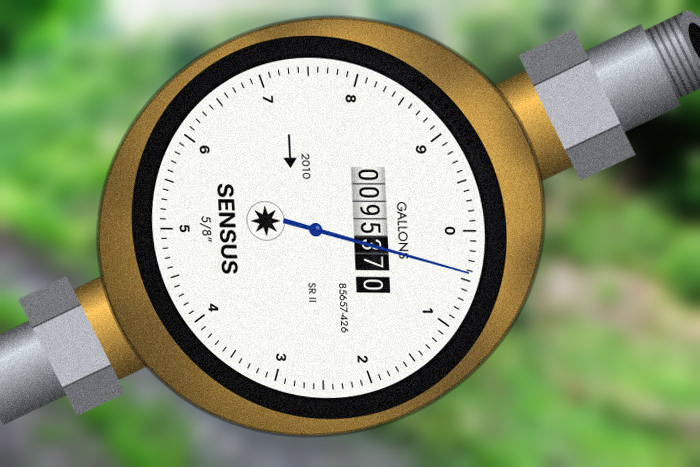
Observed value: **95370.4** gal
